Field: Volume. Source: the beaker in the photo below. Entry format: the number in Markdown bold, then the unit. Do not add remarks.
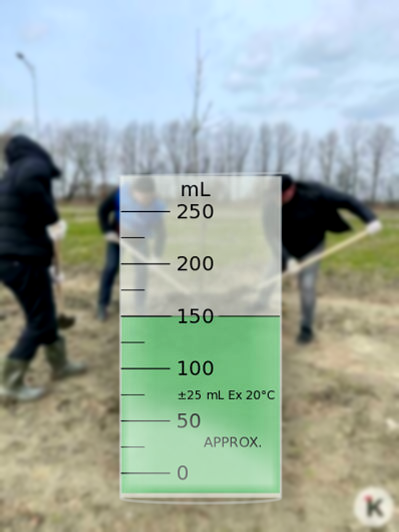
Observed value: **150** mL
